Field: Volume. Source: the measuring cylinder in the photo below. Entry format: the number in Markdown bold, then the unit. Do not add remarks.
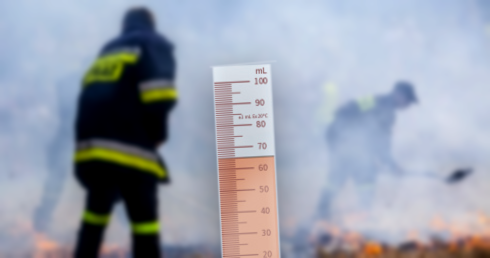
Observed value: **65** mL
